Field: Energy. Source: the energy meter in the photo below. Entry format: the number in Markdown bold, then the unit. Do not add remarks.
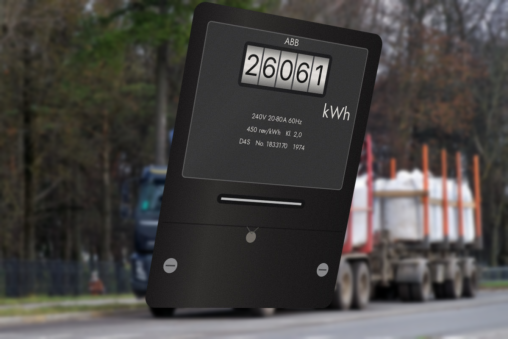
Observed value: **26061** kWh
